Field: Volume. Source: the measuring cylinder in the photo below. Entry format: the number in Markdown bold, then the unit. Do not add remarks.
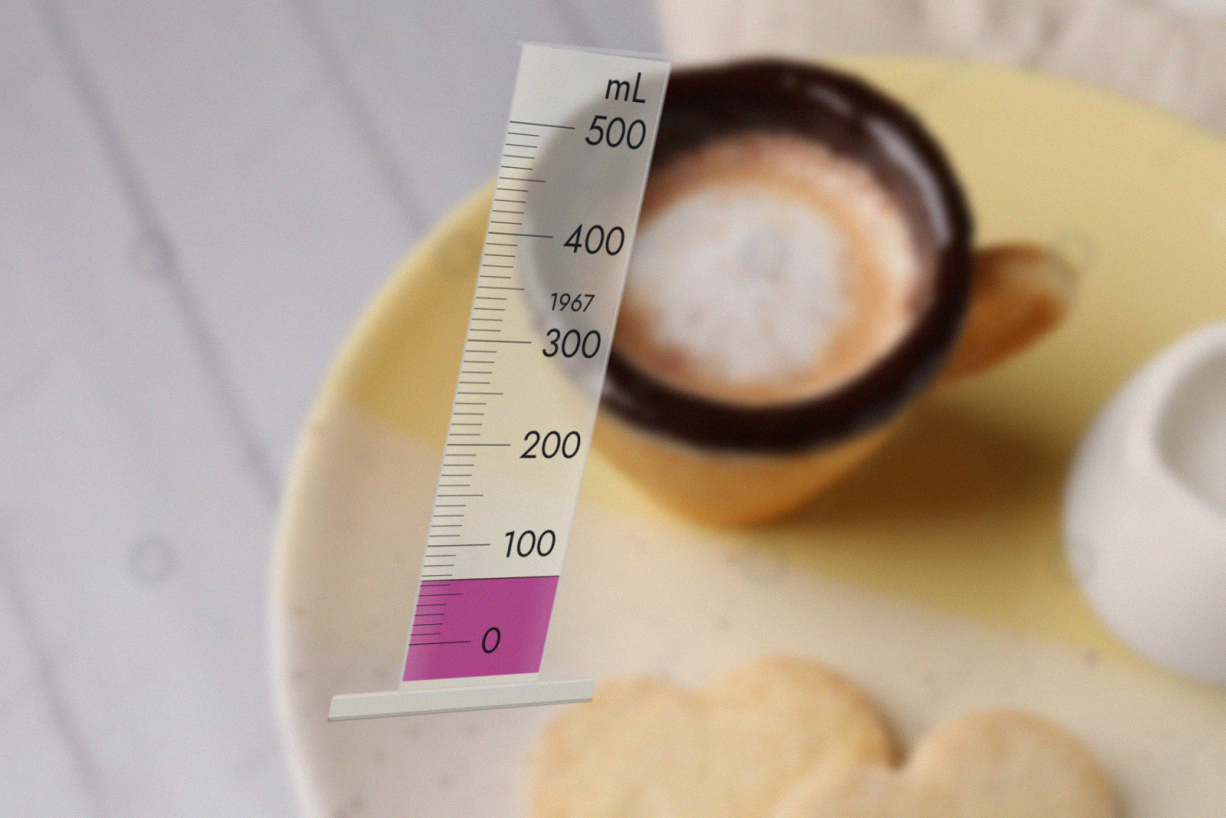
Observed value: **65** mL
